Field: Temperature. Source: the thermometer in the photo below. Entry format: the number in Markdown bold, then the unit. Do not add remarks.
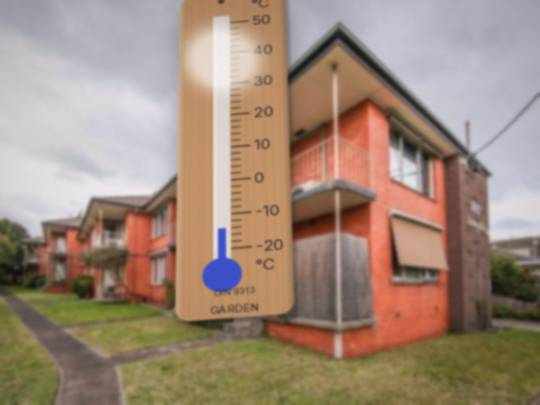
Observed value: **-14** °C
